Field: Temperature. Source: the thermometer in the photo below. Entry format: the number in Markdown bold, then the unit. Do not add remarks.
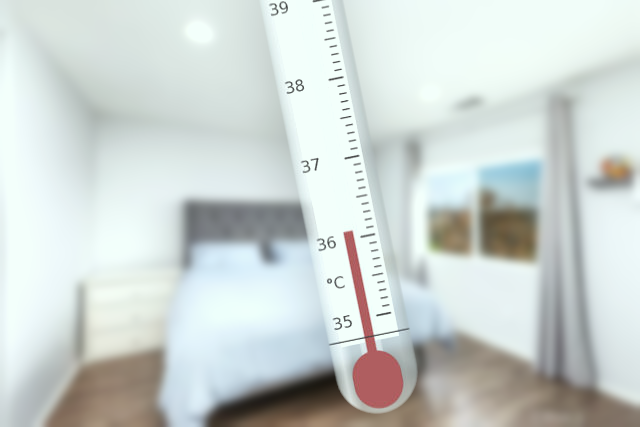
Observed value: **36.1** °C
